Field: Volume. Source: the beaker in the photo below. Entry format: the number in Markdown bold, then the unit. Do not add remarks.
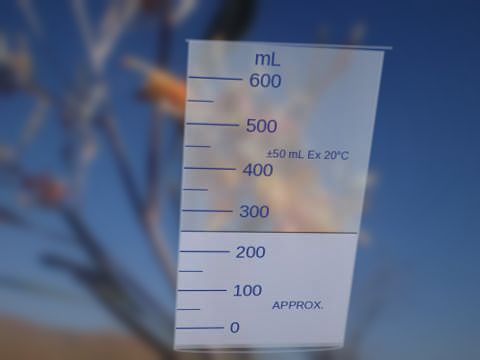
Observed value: **250** mL
